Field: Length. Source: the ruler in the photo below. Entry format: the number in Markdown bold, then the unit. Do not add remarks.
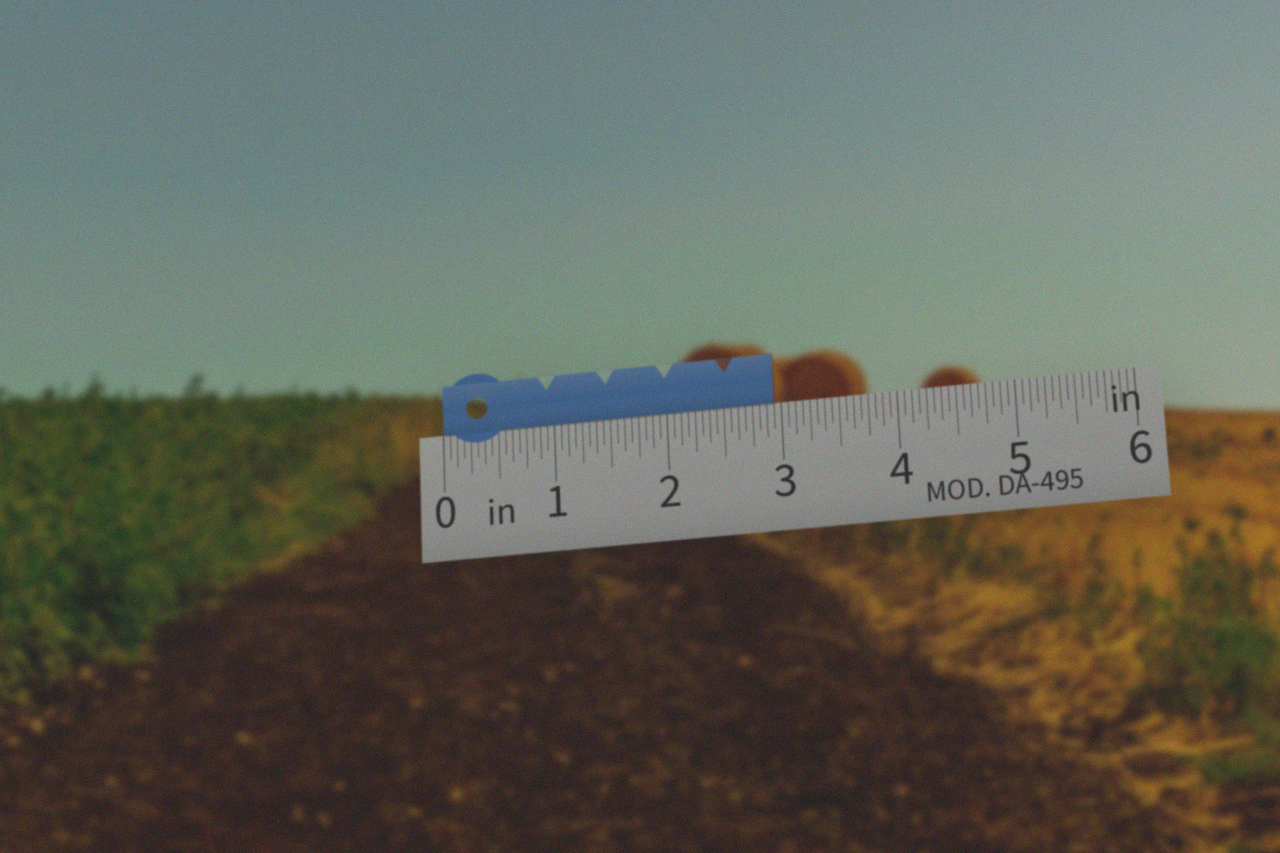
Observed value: **2.9375** in
